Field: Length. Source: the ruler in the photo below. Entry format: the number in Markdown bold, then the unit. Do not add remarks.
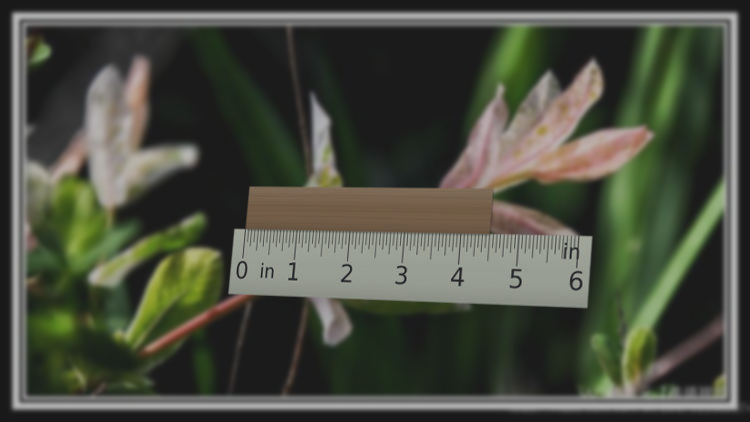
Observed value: **4.5** in
